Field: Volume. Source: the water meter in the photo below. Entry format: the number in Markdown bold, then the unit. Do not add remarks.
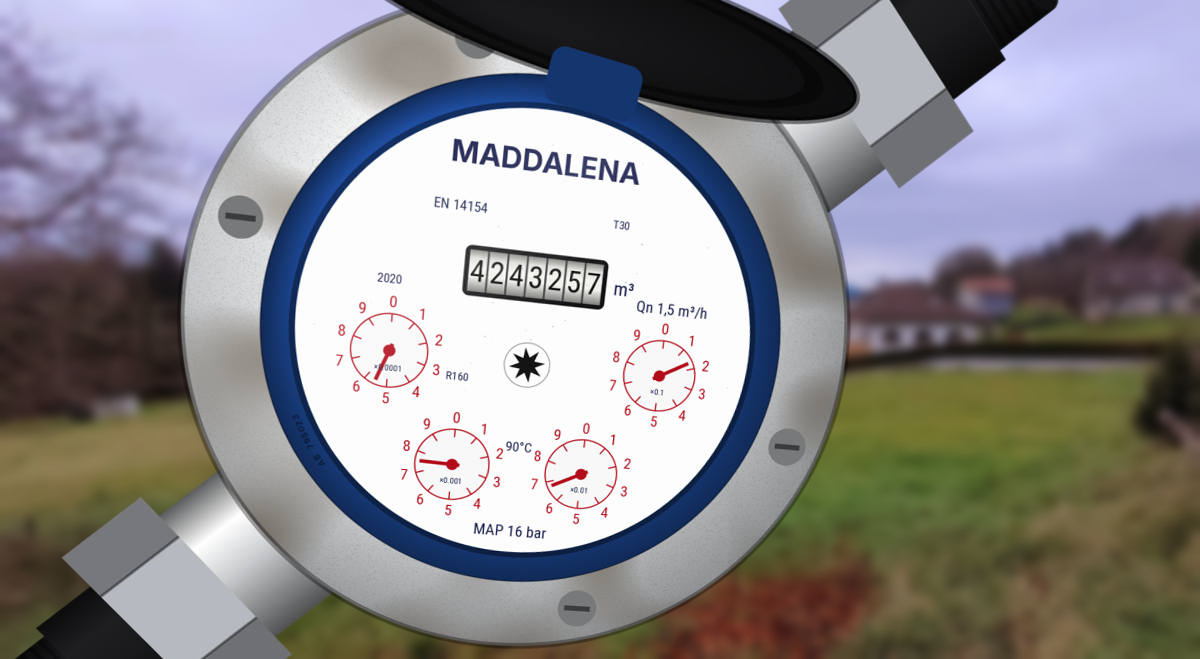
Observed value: **4243257.1675** m³
